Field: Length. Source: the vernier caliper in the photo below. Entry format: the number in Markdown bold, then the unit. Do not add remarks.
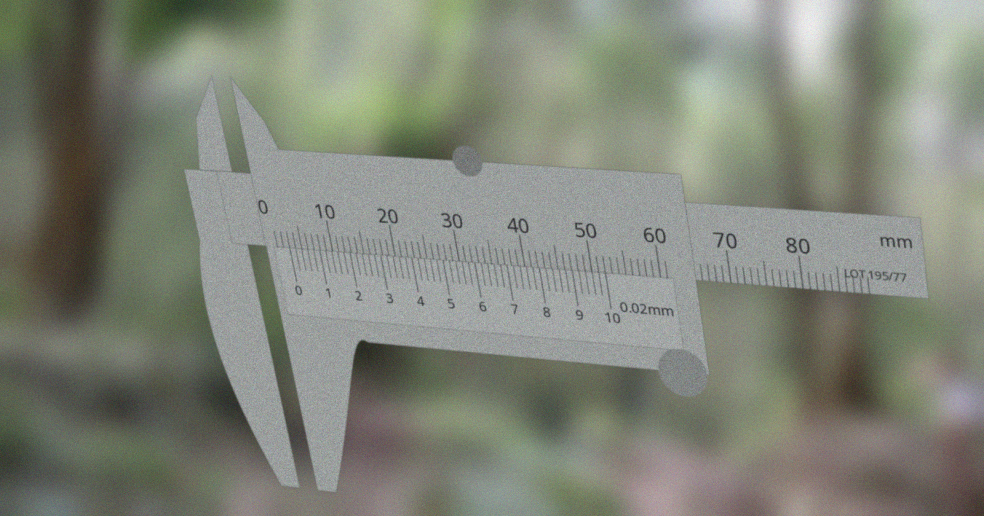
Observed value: **3.0** mm
